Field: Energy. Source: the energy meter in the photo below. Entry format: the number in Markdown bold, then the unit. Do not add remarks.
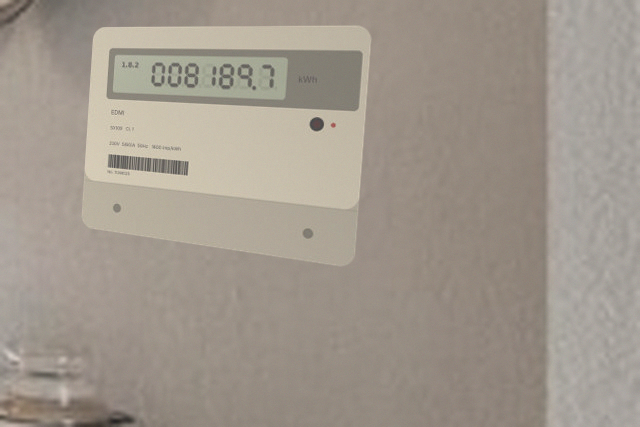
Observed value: **8189.7** kWh
